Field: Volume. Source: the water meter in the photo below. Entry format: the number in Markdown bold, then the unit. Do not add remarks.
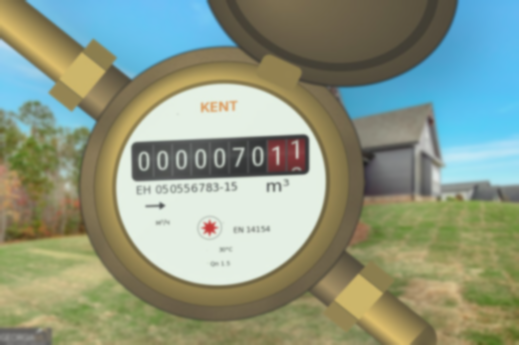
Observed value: **70.11** m³
